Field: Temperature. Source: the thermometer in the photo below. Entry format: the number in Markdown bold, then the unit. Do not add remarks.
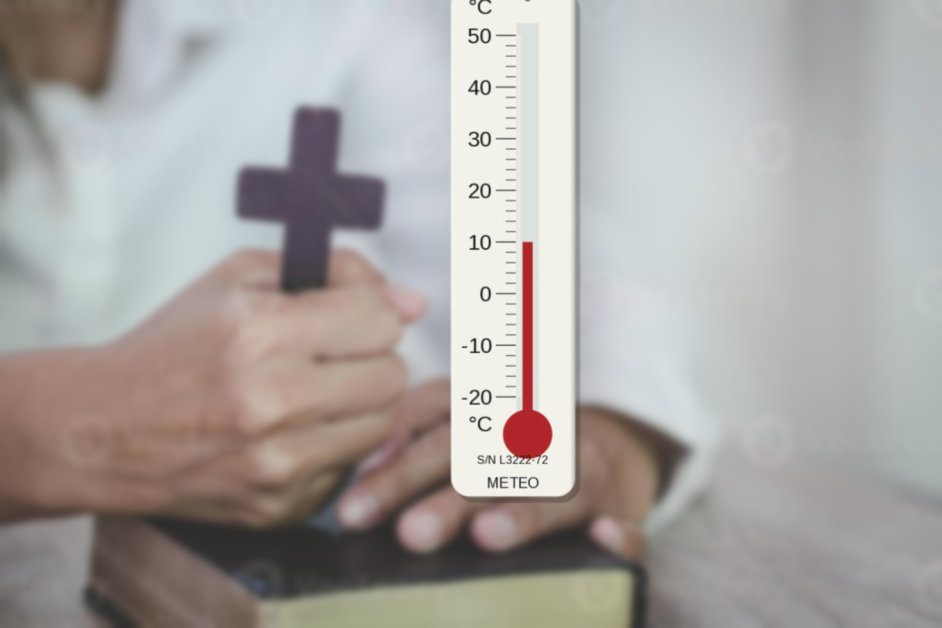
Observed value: **10** °C
